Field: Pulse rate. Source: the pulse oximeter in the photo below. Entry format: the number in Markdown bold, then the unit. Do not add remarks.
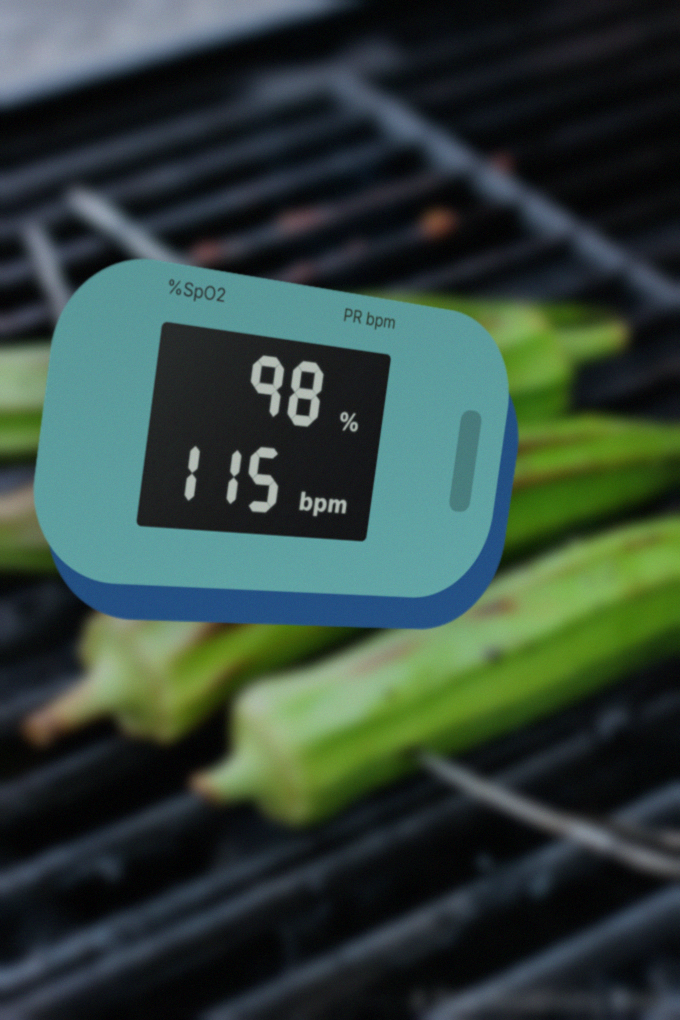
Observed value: **115** bpm
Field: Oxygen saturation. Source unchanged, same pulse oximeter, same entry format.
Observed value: **98** %
